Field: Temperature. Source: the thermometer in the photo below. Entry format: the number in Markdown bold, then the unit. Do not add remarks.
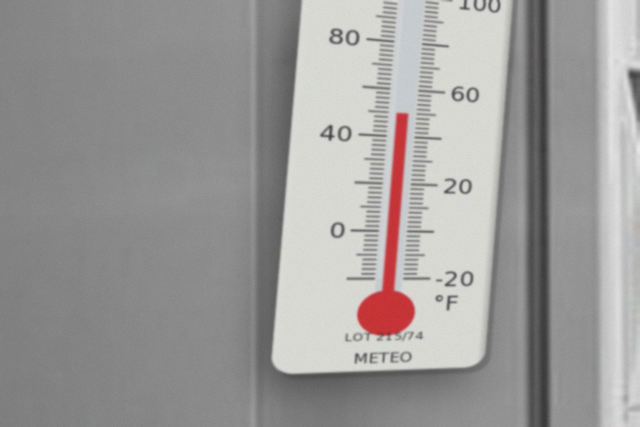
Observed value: **50** °F
